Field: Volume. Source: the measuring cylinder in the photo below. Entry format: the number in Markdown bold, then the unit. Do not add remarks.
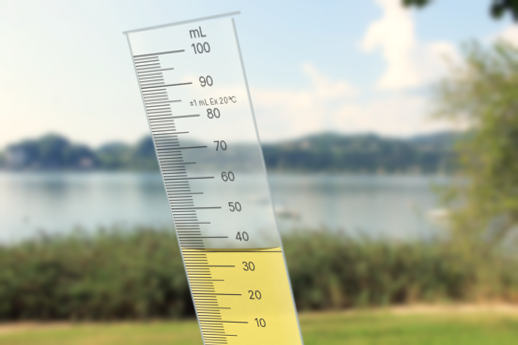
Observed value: **35** mL
